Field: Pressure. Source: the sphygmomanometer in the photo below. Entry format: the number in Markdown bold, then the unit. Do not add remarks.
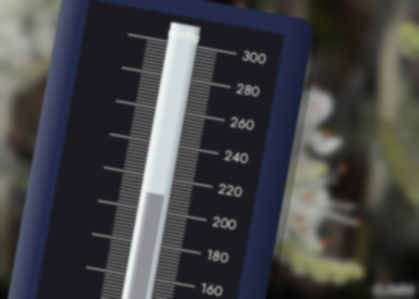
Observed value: **210** mmHg
